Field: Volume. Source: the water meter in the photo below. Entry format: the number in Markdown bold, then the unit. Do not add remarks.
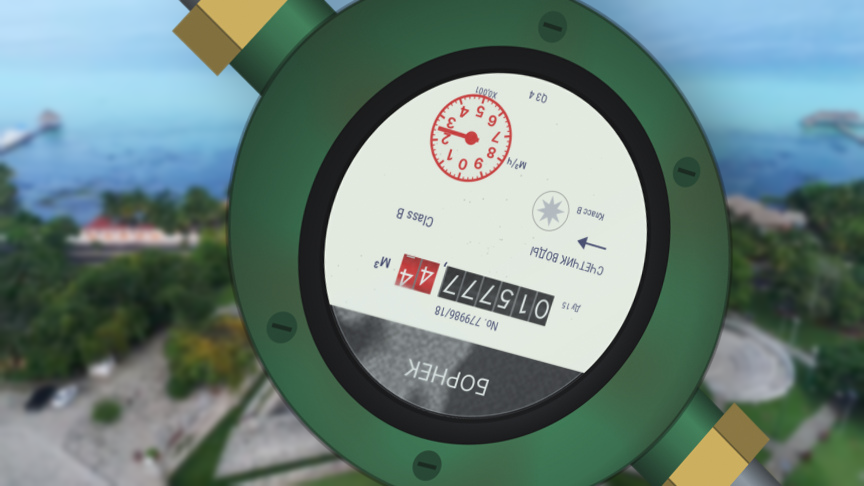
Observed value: **15777.442** m³
